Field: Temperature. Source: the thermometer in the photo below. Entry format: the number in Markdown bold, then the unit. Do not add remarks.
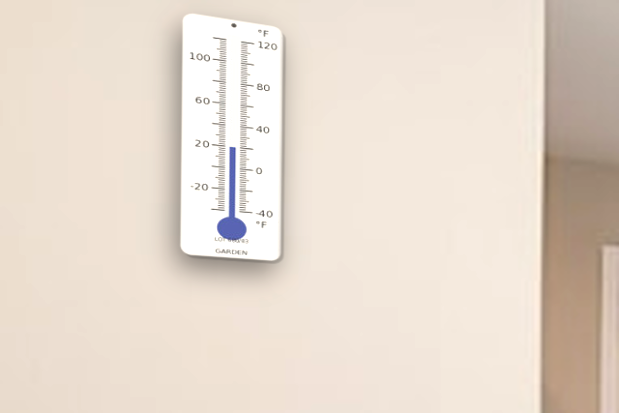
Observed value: **20** °F
